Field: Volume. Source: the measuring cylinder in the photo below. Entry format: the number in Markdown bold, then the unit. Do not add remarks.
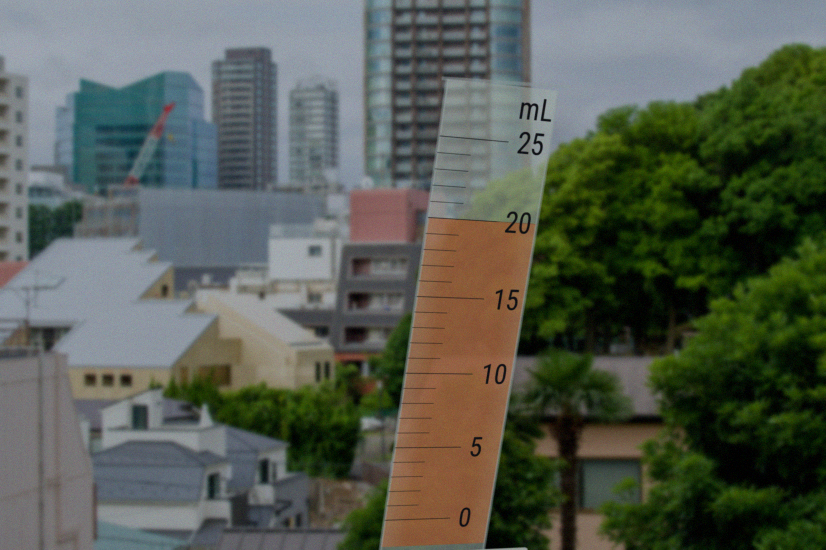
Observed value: **20** mL
